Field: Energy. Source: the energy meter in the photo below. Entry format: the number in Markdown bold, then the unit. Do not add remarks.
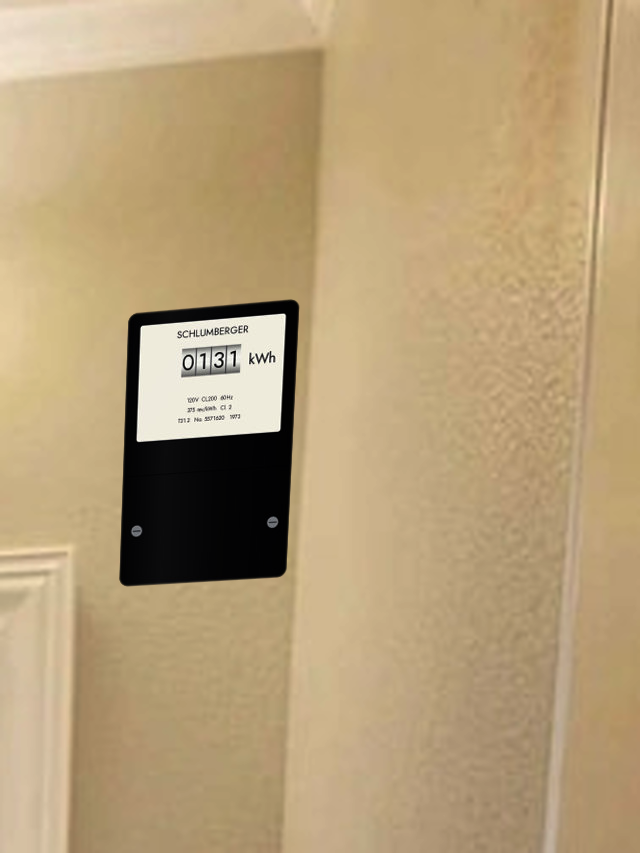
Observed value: **131** kWh
